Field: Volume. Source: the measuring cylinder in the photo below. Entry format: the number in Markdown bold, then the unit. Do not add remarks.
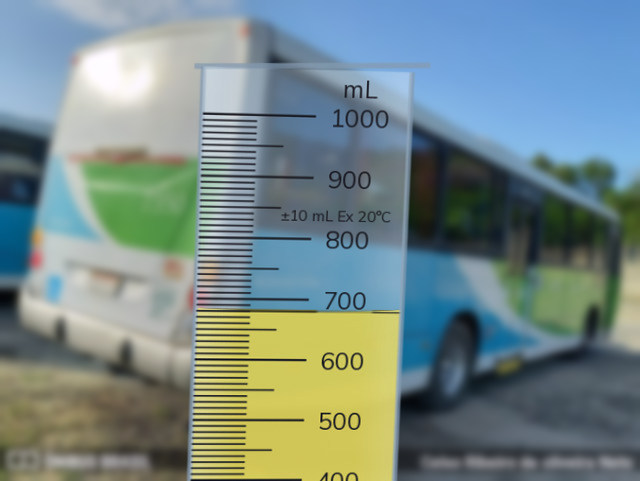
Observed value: **680** mL
